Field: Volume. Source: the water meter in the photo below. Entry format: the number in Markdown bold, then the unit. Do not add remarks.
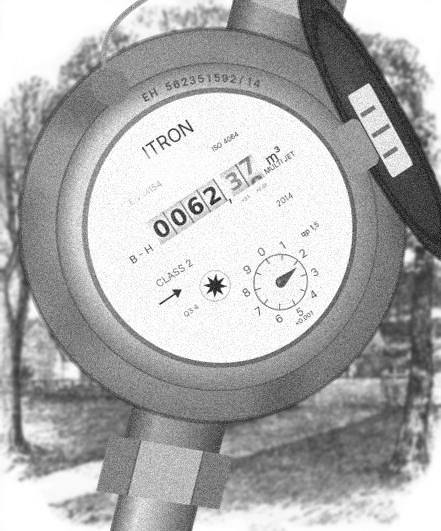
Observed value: **62.372** m³
